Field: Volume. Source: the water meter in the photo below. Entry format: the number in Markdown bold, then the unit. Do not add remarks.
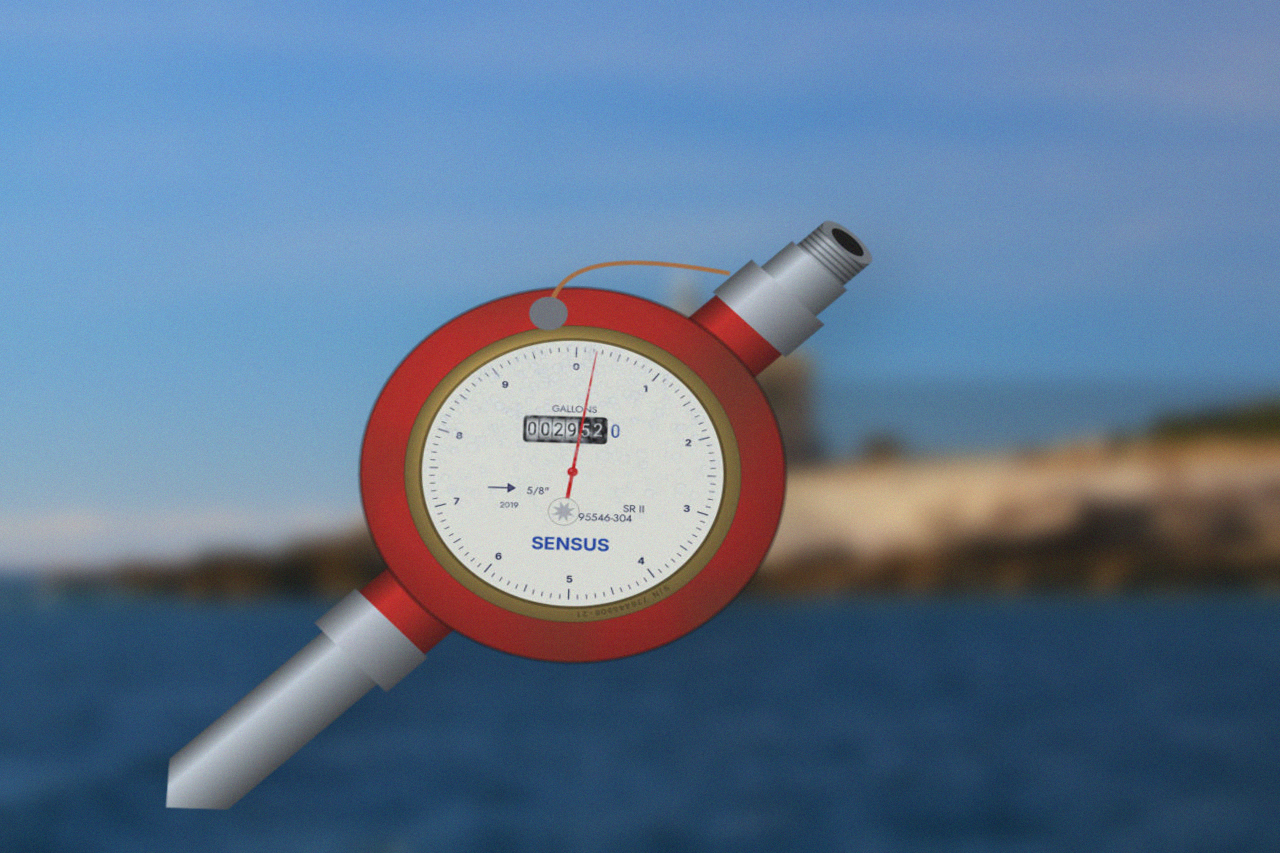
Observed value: **29520.2** gal
